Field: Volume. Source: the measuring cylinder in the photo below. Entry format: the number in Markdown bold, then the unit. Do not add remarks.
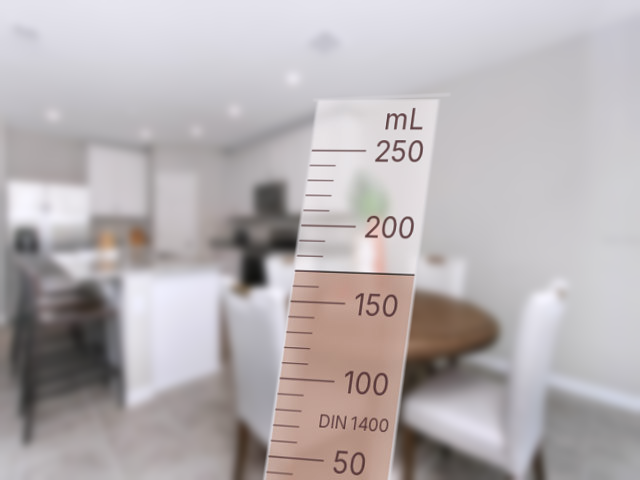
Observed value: **170** mL
